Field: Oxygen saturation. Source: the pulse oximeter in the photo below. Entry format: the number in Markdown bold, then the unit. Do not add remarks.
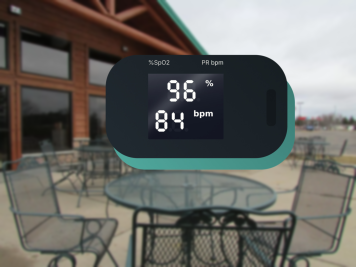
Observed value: **96** %
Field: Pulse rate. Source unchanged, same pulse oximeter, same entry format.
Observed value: **84** bpm
